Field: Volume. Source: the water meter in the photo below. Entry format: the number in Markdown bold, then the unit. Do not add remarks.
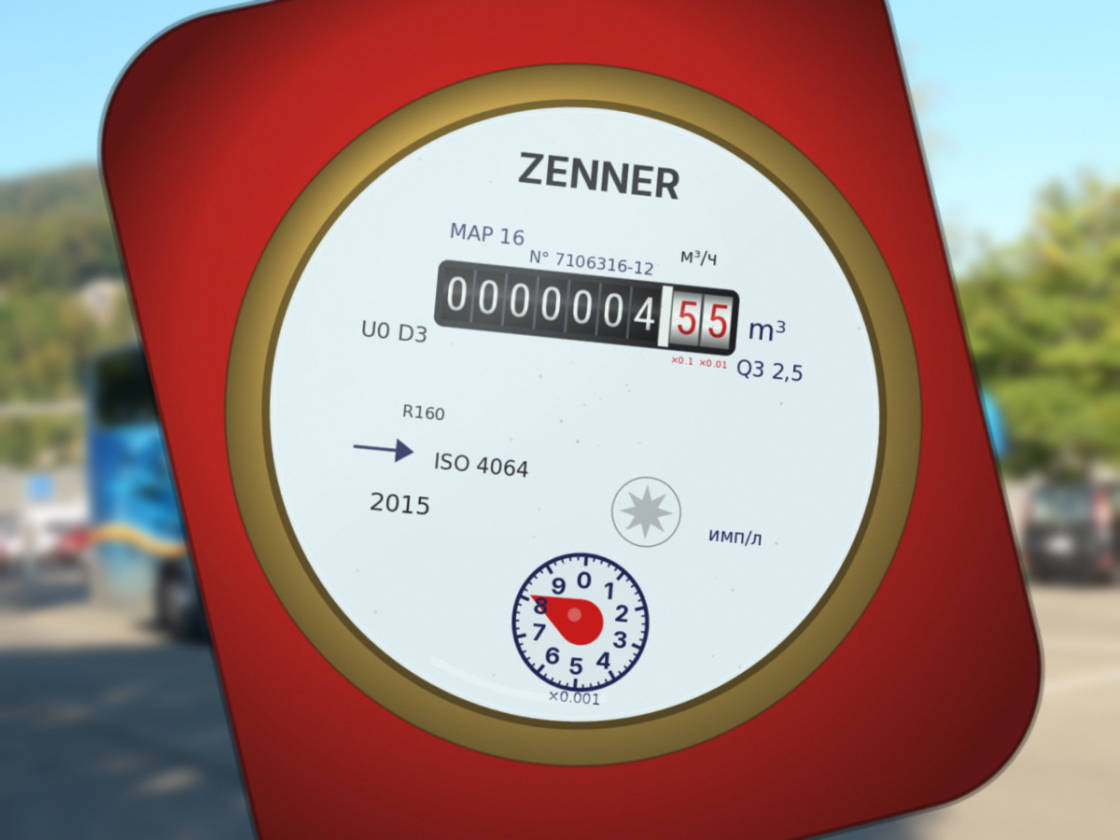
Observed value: **4.558** m³
